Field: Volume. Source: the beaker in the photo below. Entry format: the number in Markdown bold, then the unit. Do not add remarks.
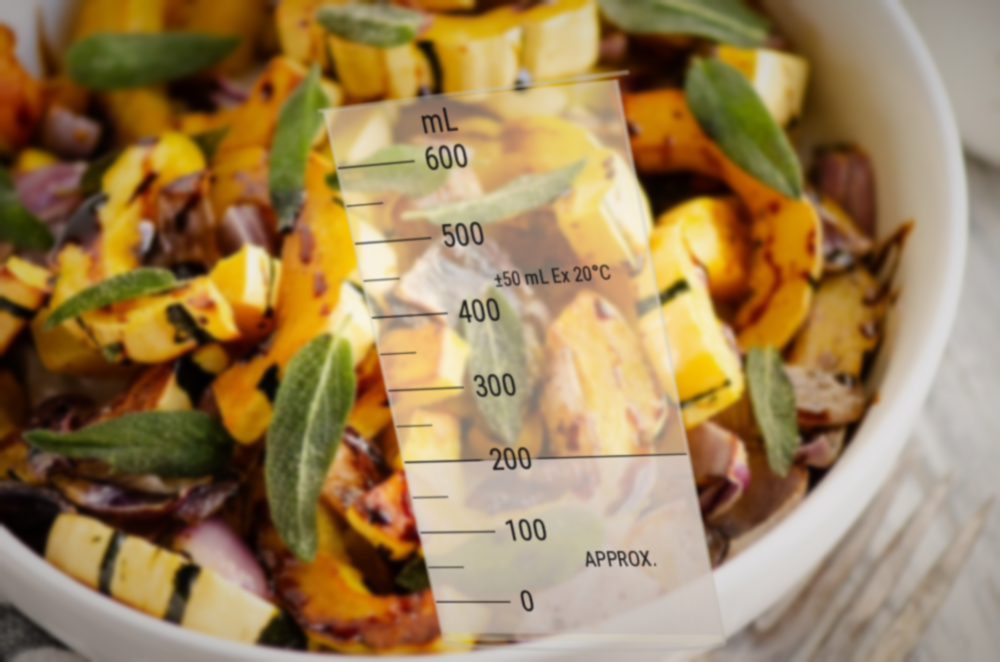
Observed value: **200** mL
